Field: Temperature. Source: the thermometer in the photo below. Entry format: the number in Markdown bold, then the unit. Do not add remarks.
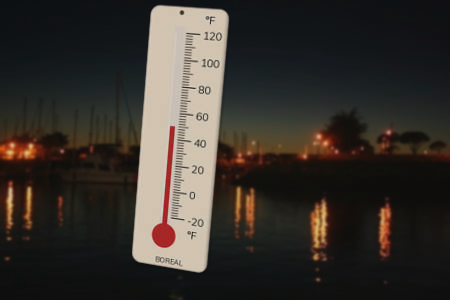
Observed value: **50** °F
